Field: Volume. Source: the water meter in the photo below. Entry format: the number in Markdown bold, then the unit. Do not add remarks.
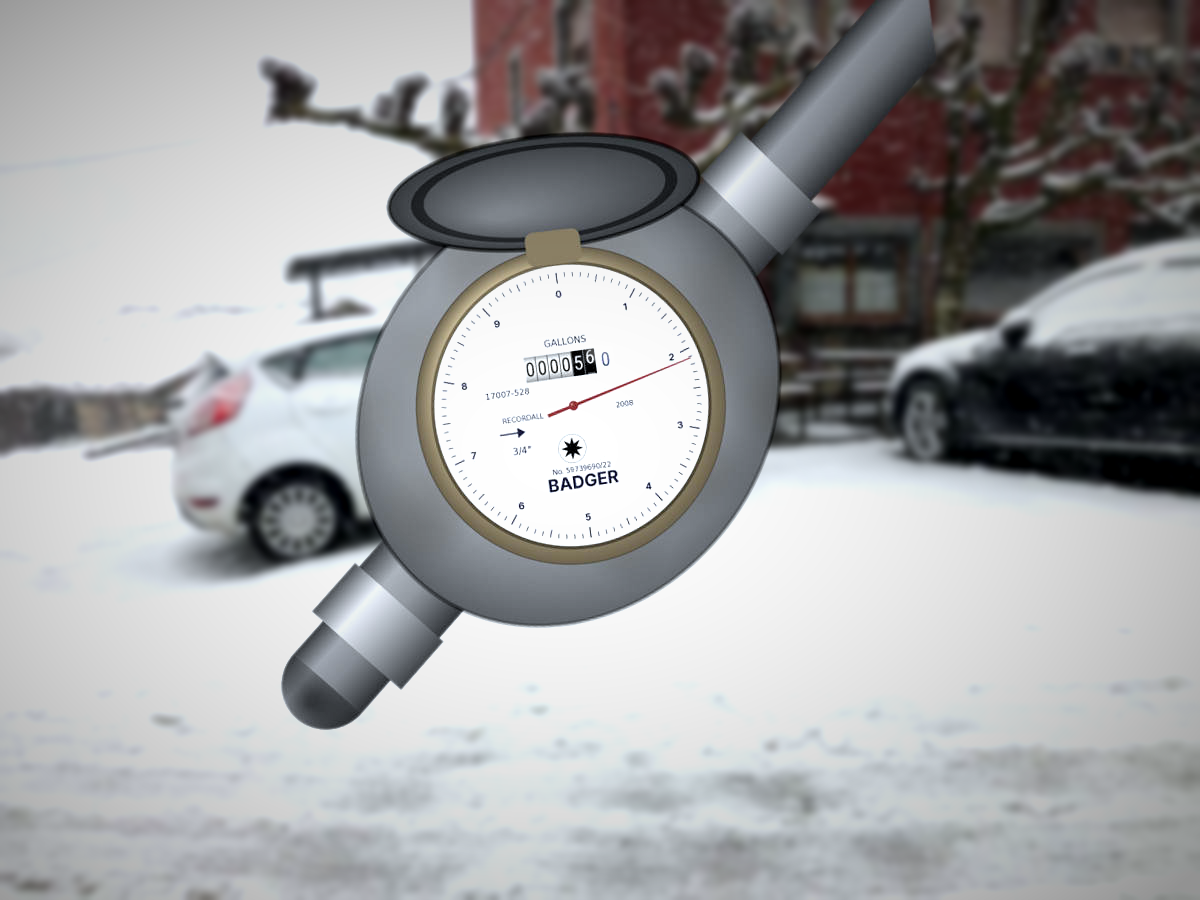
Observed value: **562.1** gal
